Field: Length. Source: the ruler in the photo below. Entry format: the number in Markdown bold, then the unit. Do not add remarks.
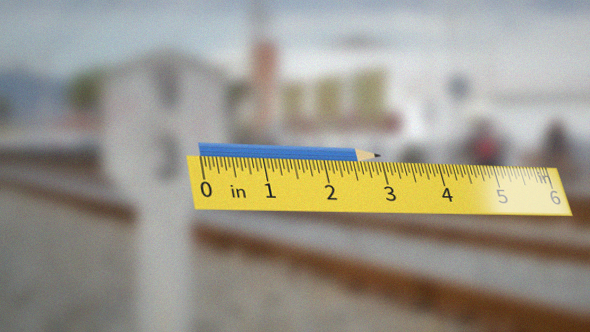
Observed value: **3** in
